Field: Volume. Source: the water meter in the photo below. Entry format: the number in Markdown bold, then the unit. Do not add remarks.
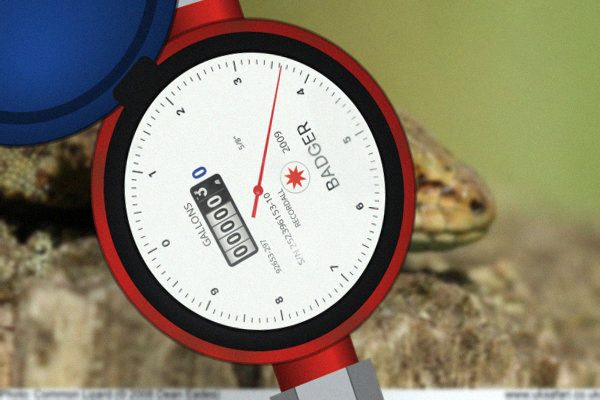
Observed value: **33.6** gal
